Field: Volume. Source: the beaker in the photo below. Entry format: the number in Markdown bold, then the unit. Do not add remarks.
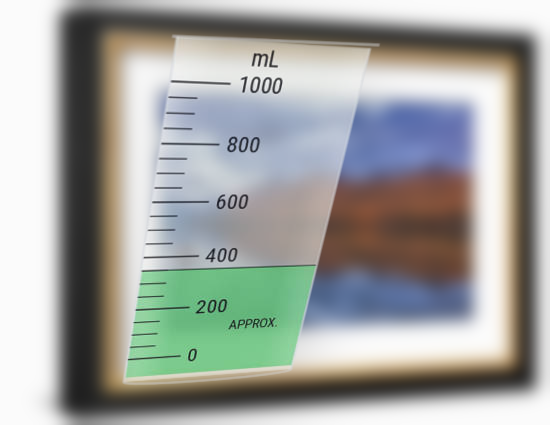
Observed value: **350** mL
